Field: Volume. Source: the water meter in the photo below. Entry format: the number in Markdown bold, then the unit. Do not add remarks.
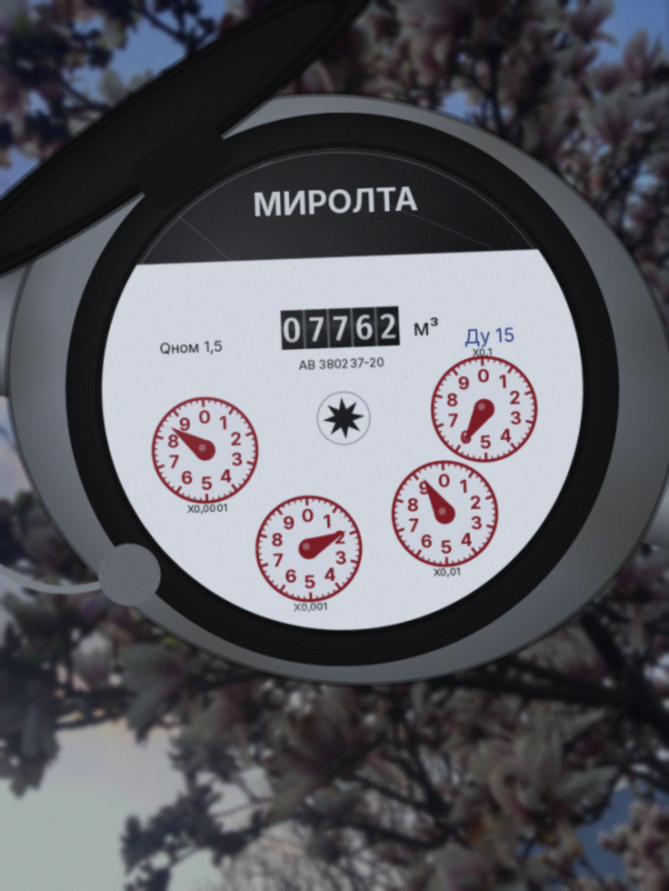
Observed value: **7762.5918** m³
